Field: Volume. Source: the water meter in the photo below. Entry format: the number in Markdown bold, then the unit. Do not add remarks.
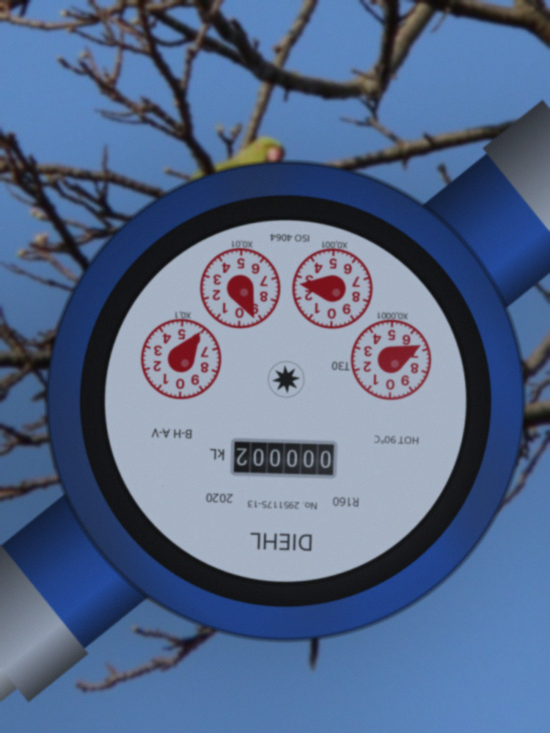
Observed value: **2.5926** kL
